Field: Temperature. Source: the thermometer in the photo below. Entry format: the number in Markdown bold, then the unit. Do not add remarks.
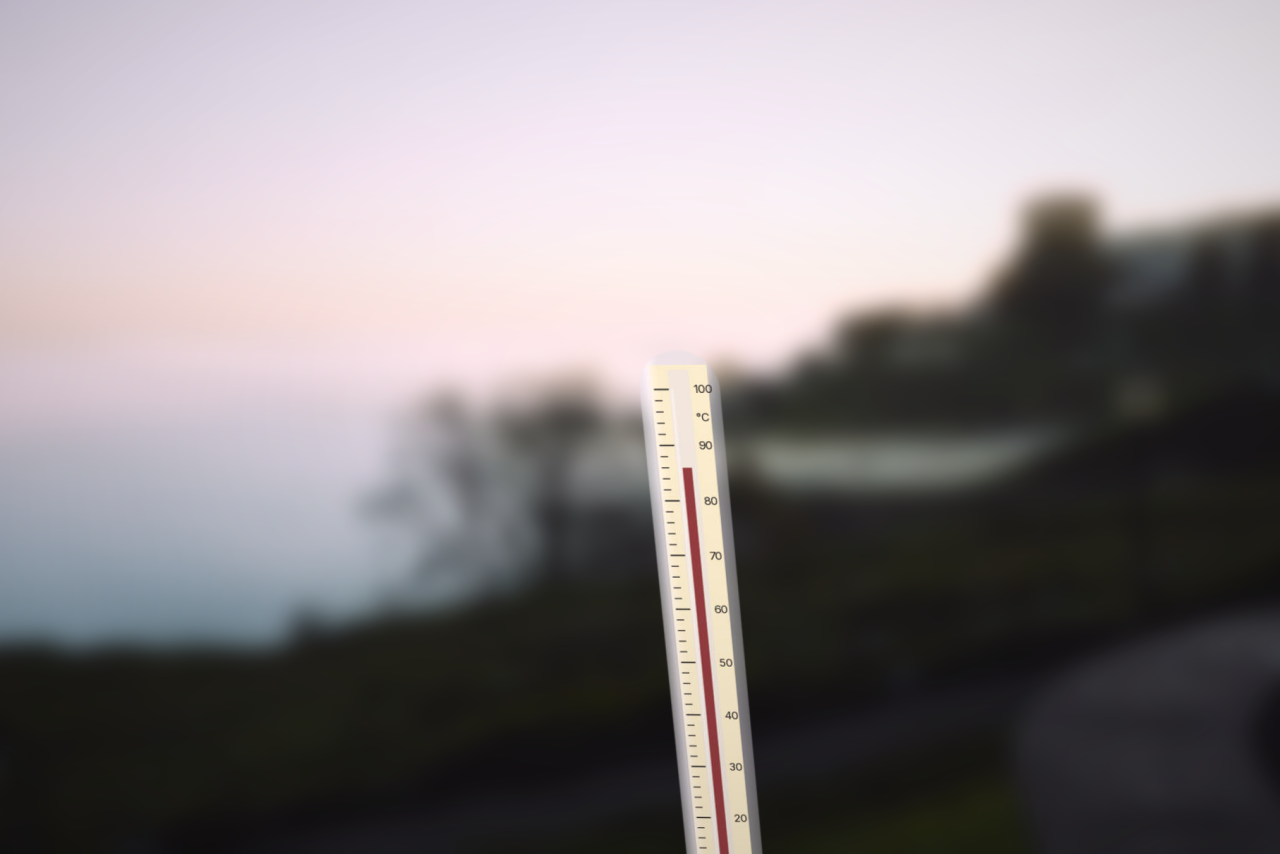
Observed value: **86** °C
